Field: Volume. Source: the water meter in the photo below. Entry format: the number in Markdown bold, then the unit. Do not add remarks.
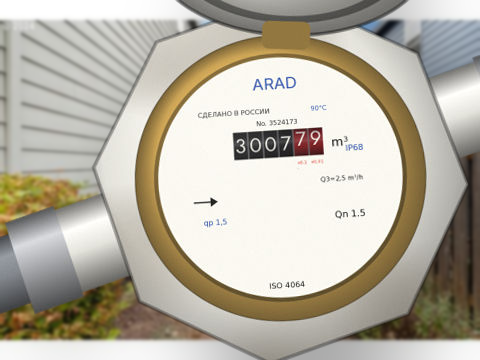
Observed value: **3007.79** m³
